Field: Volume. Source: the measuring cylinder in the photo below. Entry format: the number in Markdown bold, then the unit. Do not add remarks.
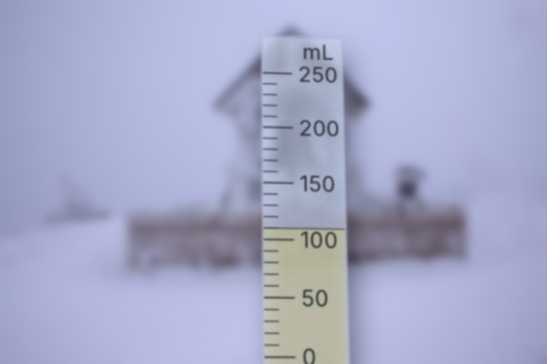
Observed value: **110** mL
